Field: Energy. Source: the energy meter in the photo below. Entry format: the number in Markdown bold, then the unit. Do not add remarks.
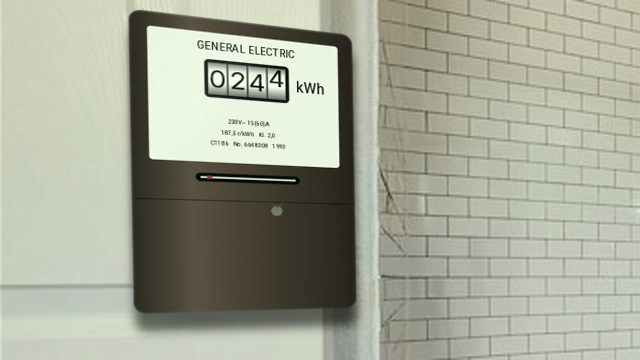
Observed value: **244** kWh
